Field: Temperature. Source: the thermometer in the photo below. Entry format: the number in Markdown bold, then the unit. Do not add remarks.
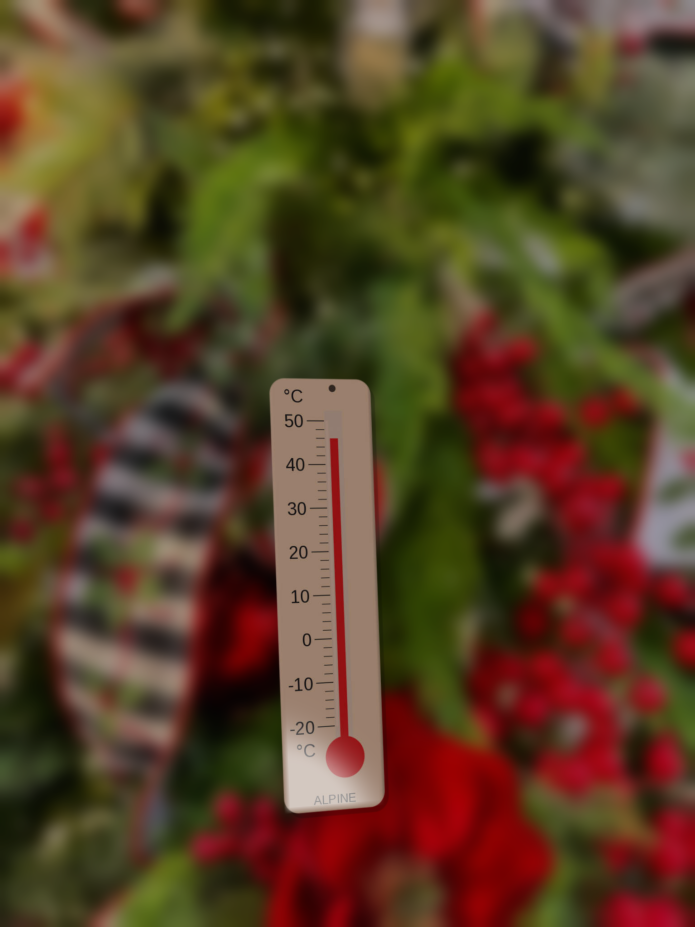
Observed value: **46** °C
